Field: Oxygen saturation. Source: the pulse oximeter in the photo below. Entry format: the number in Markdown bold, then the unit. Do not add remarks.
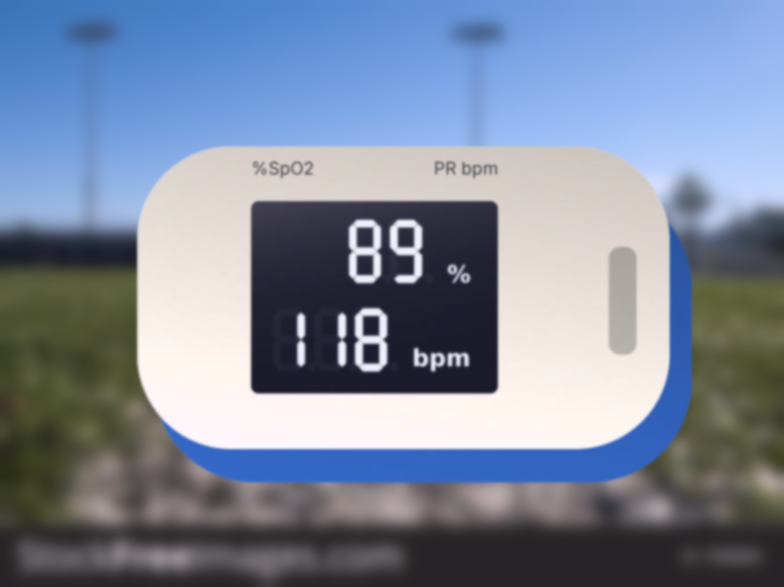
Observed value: **89** %
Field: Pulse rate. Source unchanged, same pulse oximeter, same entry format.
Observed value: **118** bpm
